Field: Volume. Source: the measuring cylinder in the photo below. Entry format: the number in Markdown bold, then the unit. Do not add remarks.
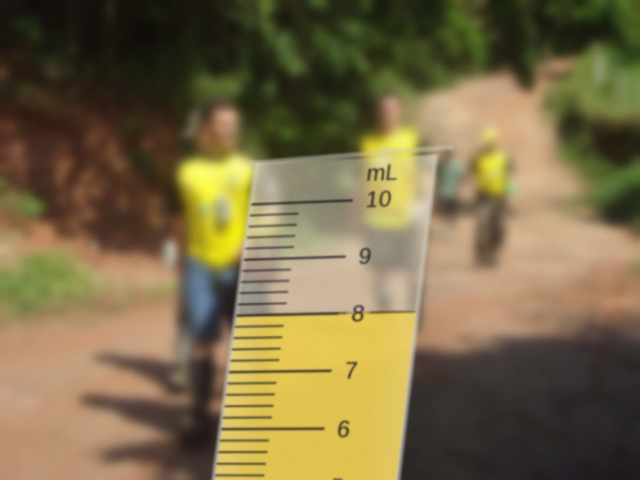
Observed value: **8** mL
